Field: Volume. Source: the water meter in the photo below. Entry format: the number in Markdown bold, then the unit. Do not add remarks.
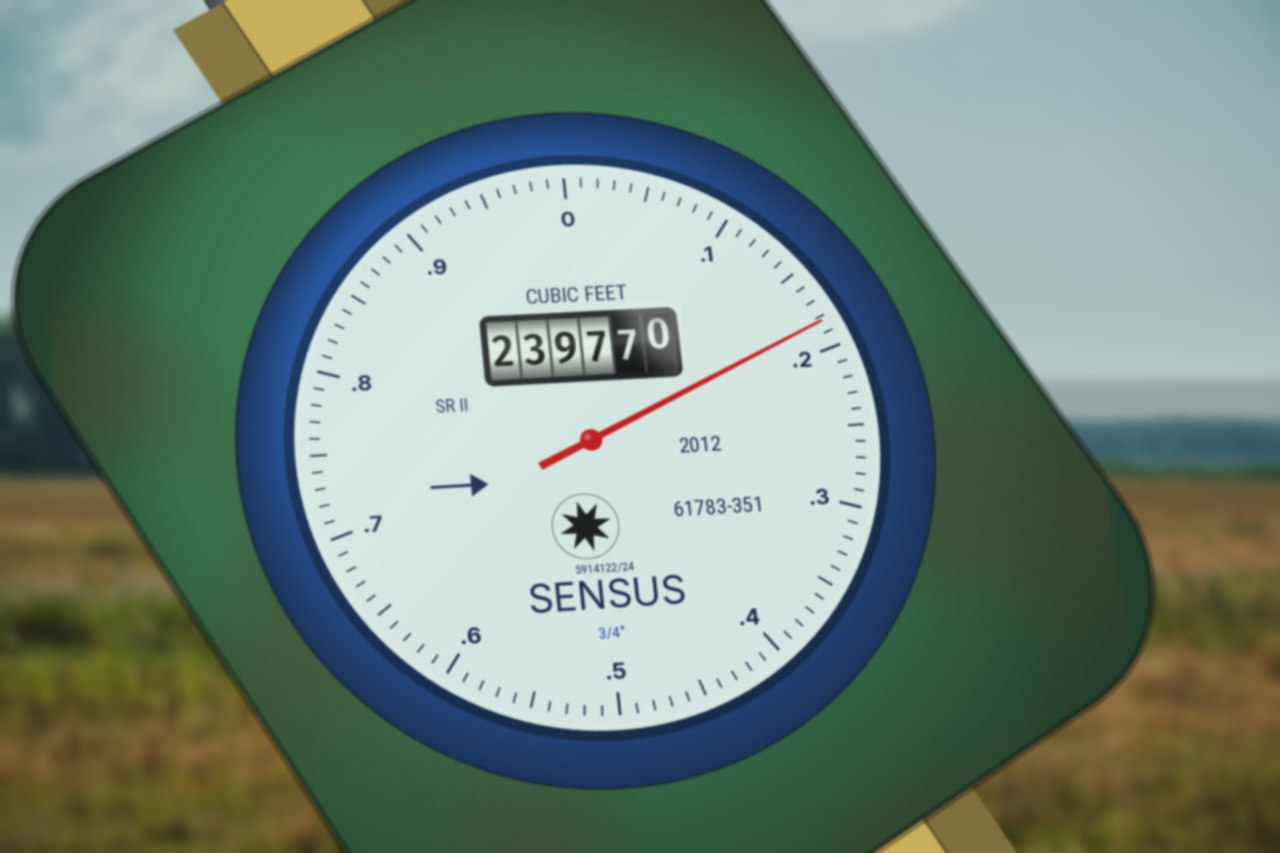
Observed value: **239770.18** ft³
